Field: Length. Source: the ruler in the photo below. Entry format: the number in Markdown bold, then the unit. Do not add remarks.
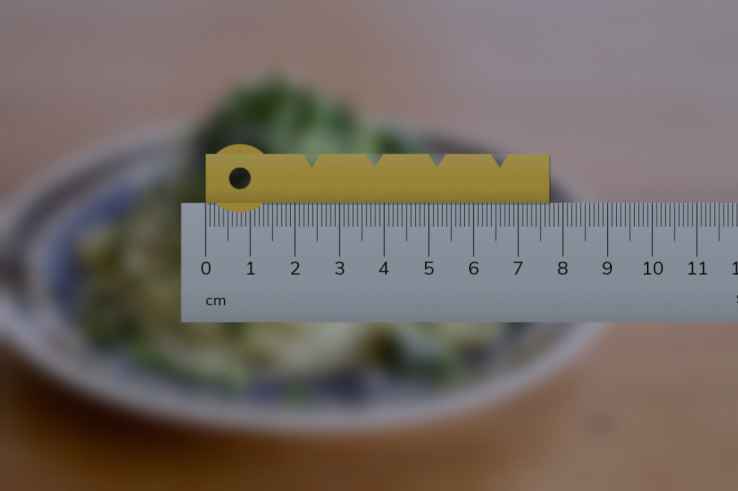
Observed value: **7.7** cm
